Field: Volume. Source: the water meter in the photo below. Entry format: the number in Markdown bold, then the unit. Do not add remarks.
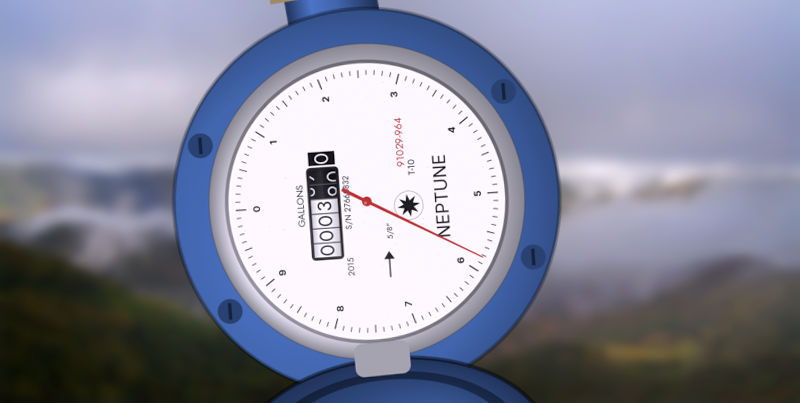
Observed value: **3895.8** gal
